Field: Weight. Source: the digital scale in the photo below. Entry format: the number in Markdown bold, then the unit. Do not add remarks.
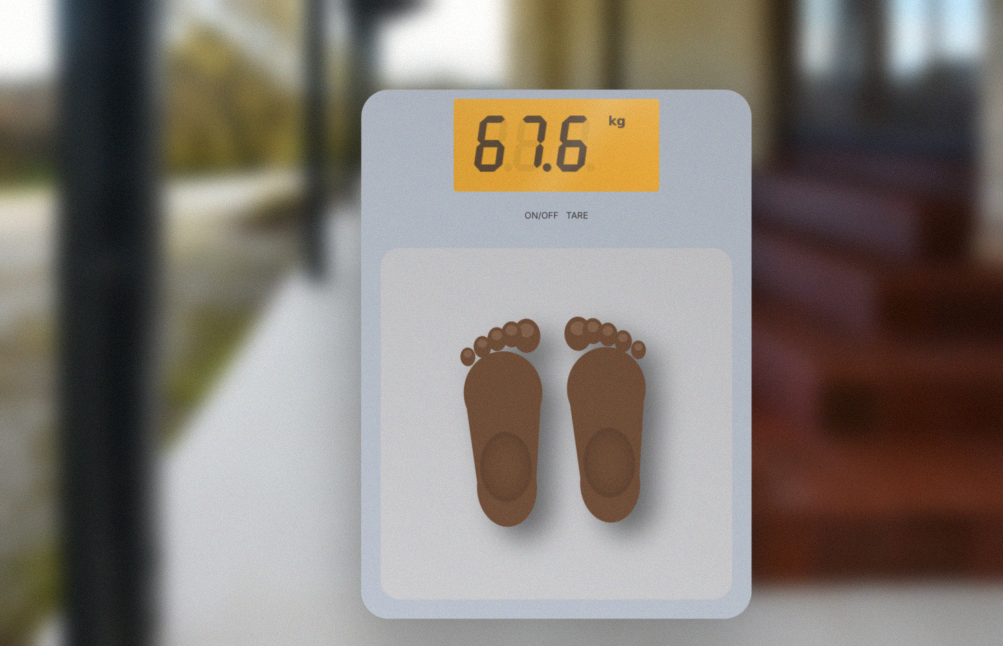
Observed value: **67.6** kg
